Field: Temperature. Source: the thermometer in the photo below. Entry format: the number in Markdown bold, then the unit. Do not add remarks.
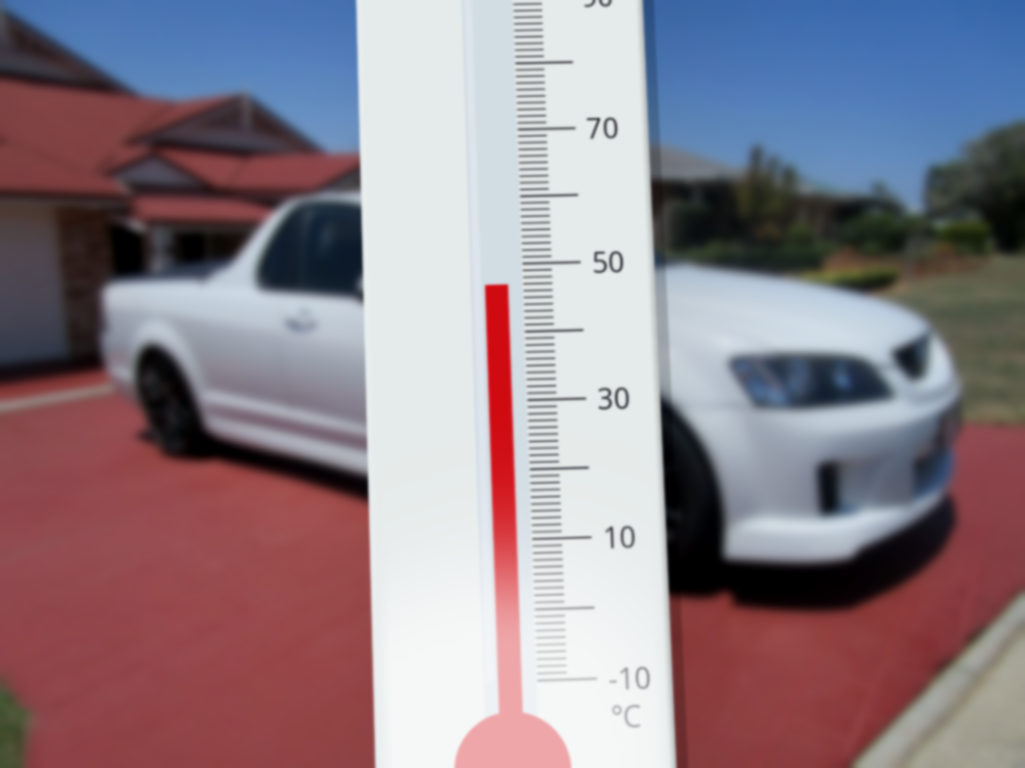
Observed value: **47** °C
